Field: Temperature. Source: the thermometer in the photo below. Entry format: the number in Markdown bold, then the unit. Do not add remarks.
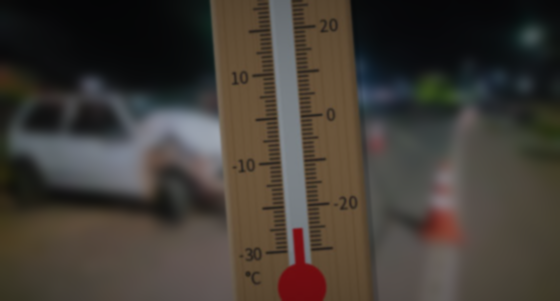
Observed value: **-25** °C
